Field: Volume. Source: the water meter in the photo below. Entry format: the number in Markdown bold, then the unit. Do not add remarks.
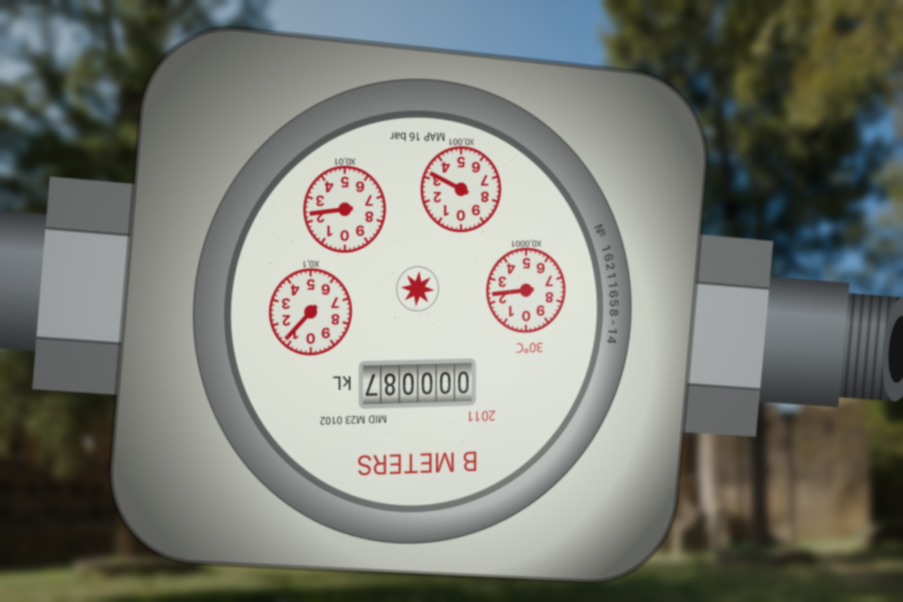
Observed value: **87.1232** kL
